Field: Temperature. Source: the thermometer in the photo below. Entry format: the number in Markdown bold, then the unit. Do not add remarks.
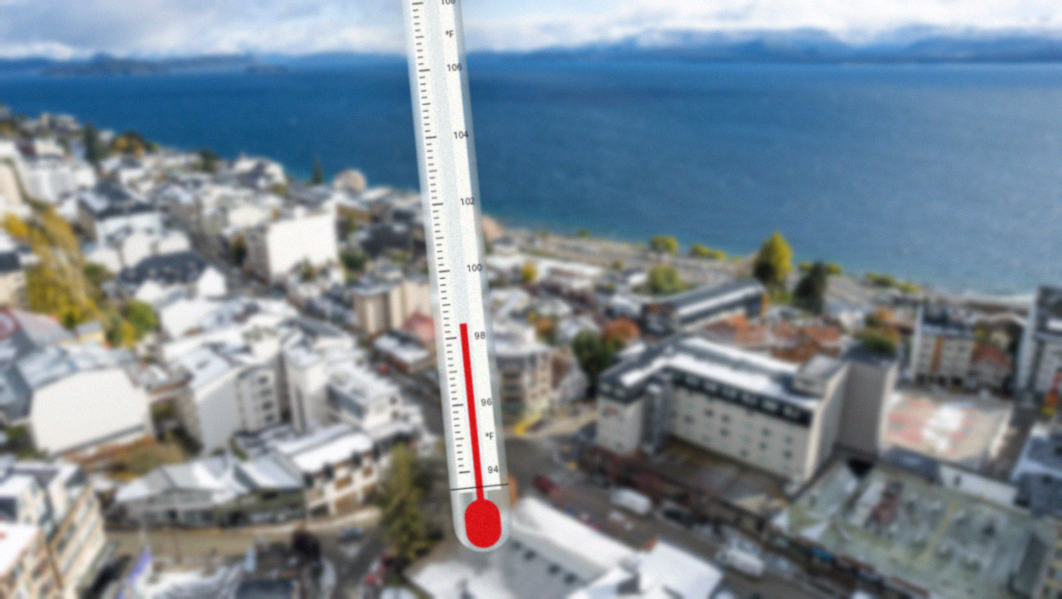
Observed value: **98.4** °F
